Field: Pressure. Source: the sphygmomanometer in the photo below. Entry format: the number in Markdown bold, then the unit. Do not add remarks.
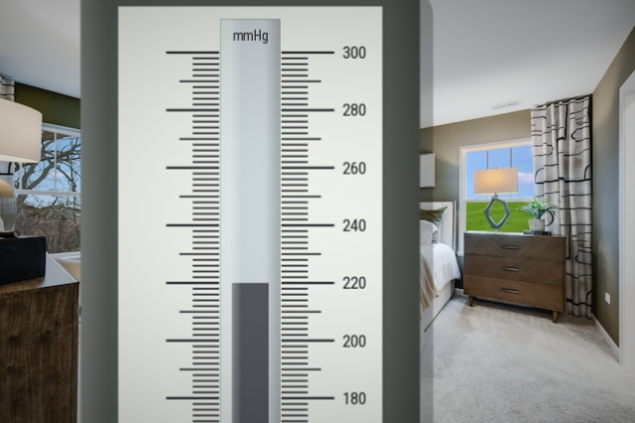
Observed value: **220** mmHg
